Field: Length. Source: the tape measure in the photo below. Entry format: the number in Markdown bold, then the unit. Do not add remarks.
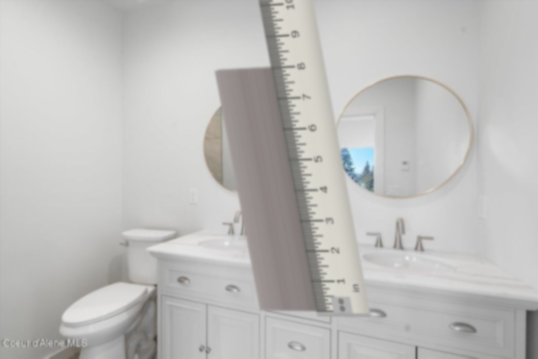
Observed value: **8** in
